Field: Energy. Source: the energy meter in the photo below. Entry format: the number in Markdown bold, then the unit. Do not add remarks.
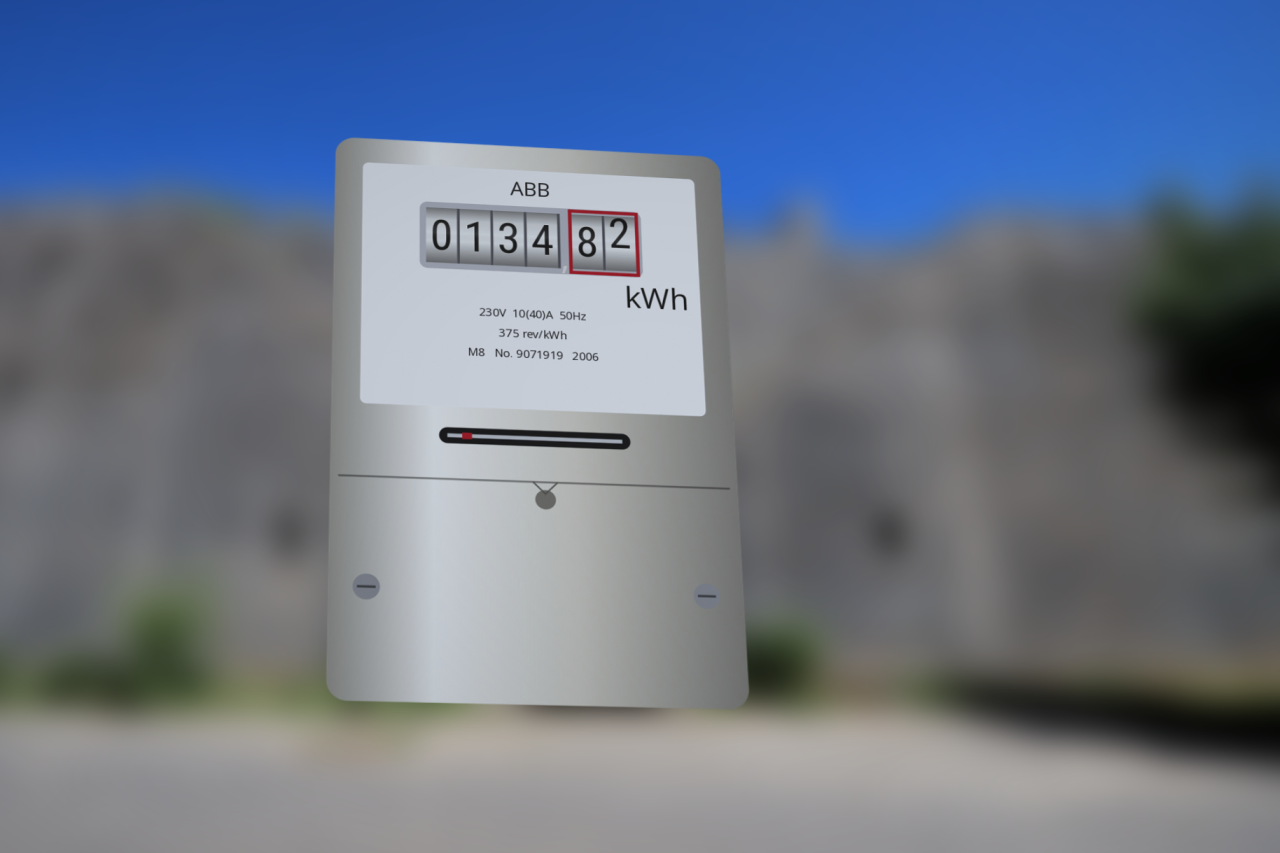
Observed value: **134.82** kWh
